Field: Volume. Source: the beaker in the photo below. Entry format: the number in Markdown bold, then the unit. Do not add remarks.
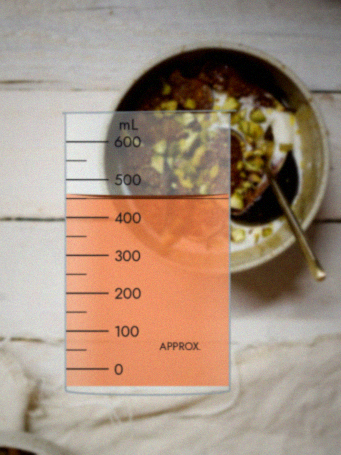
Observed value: **450** mL
